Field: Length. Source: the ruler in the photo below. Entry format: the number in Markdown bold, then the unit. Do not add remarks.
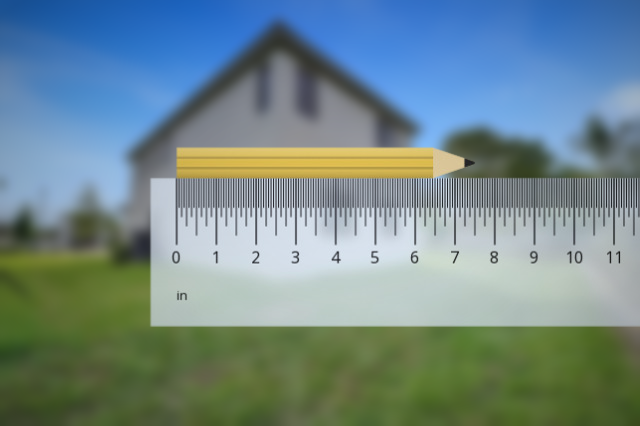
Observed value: **7.5** in
